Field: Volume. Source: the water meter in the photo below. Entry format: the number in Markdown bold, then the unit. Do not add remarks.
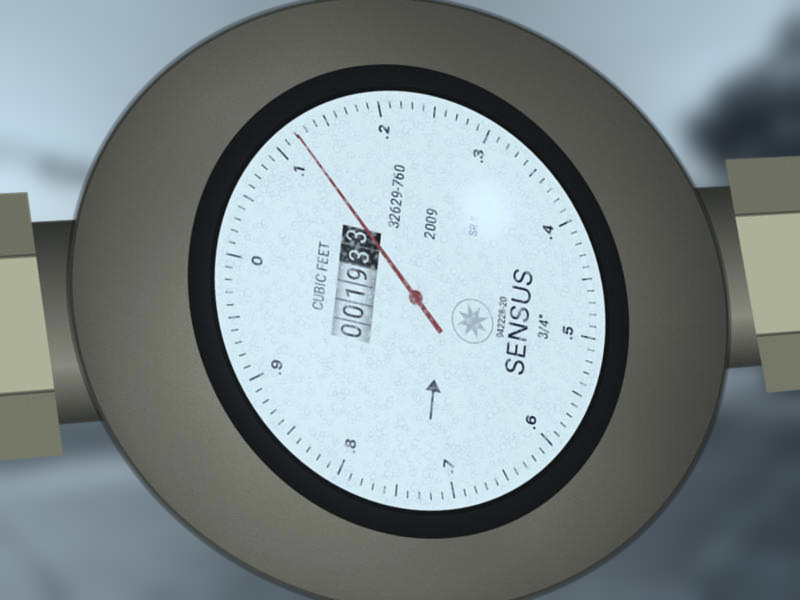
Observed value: **1933.12** ft³
